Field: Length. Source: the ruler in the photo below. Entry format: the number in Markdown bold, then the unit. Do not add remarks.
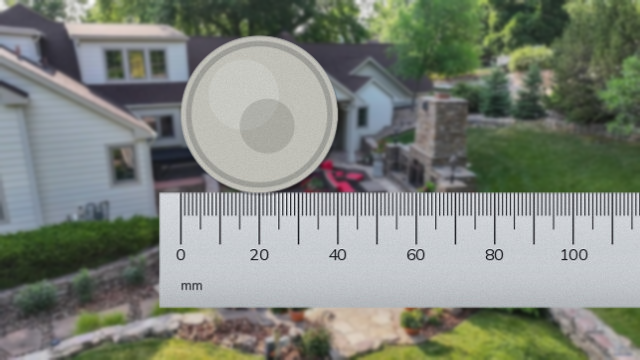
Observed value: **40** mm
